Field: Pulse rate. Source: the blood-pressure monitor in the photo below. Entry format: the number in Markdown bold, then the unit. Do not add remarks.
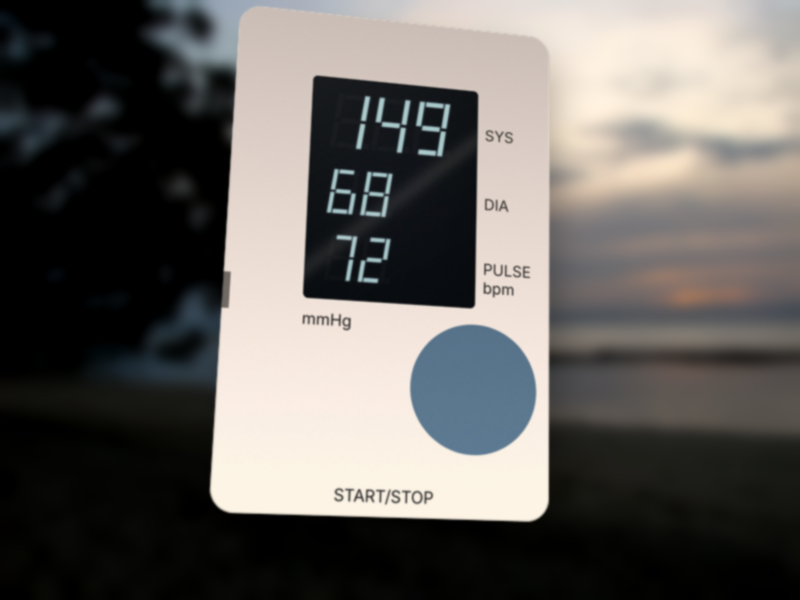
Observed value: **72** bpm
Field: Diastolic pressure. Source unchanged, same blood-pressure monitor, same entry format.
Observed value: **68** mmHg
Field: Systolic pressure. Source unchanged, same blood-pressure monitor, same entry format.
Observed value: **149** mmHg
